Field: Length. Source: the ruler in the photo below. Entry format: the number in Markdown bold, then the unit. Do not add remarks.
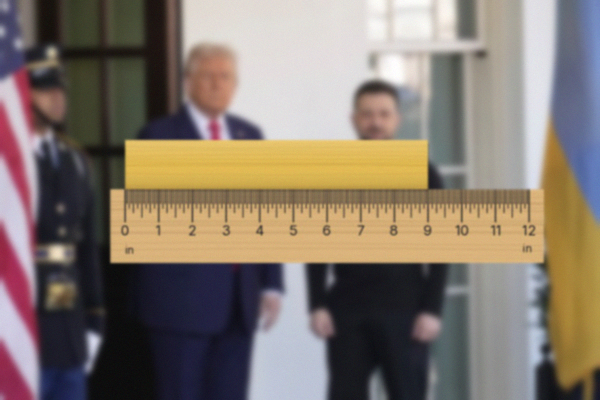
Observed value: **9** in
